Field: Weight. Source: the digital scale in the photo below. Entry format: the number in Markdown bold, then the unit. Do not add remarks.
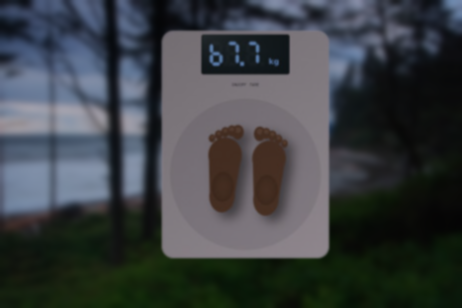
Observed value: **67.7** kg
